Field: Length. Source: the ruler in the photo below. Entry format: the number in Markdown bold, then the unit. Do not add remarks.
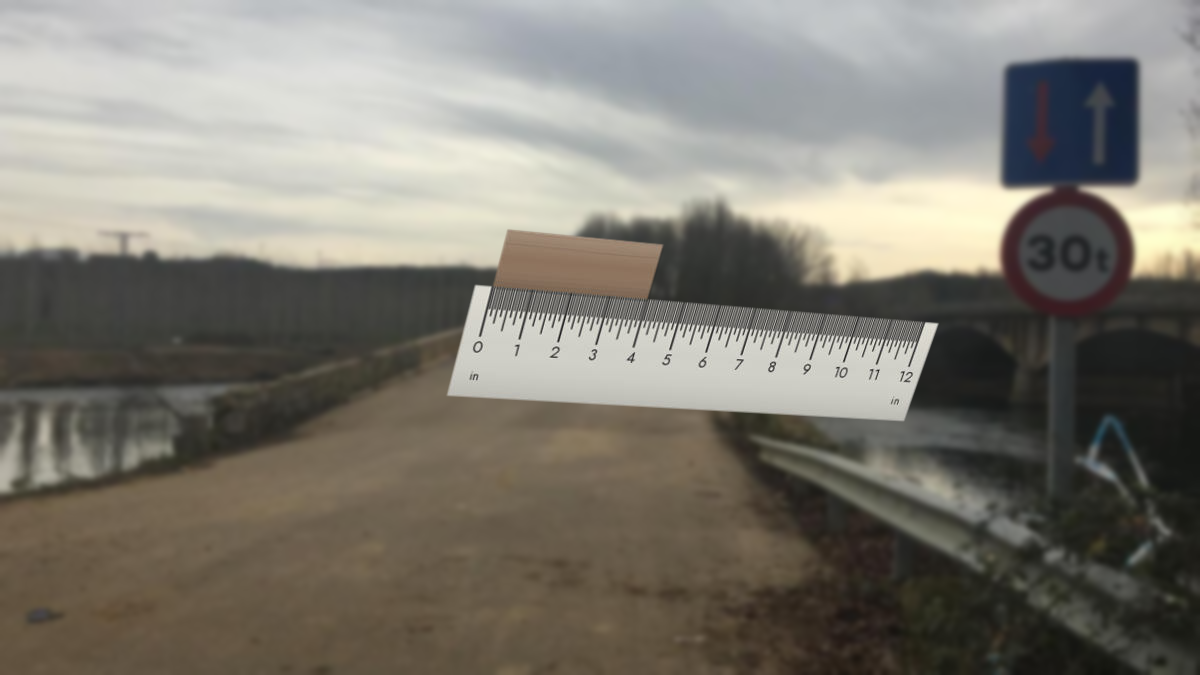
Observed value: **4** in
